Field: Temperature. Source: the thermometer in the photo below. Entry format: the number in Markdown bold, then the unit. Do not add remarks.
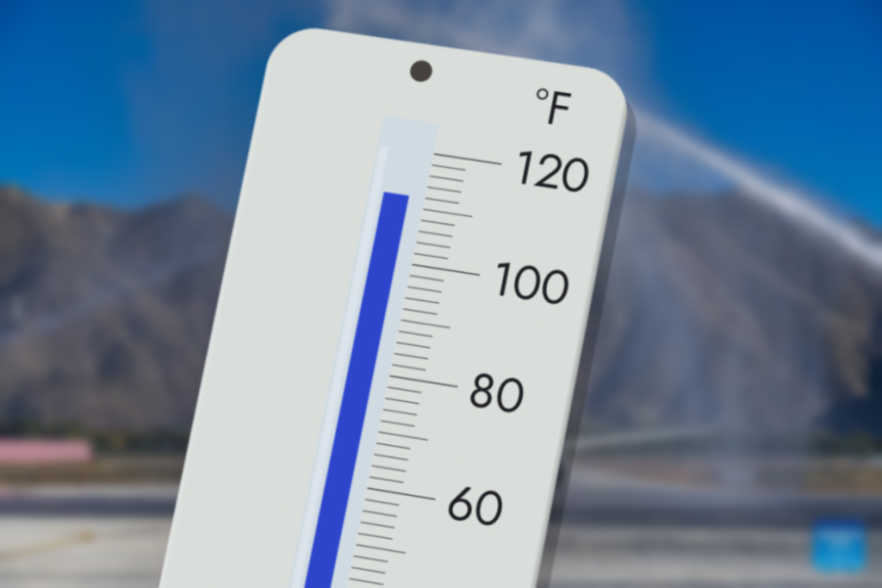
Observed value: **112** °F
